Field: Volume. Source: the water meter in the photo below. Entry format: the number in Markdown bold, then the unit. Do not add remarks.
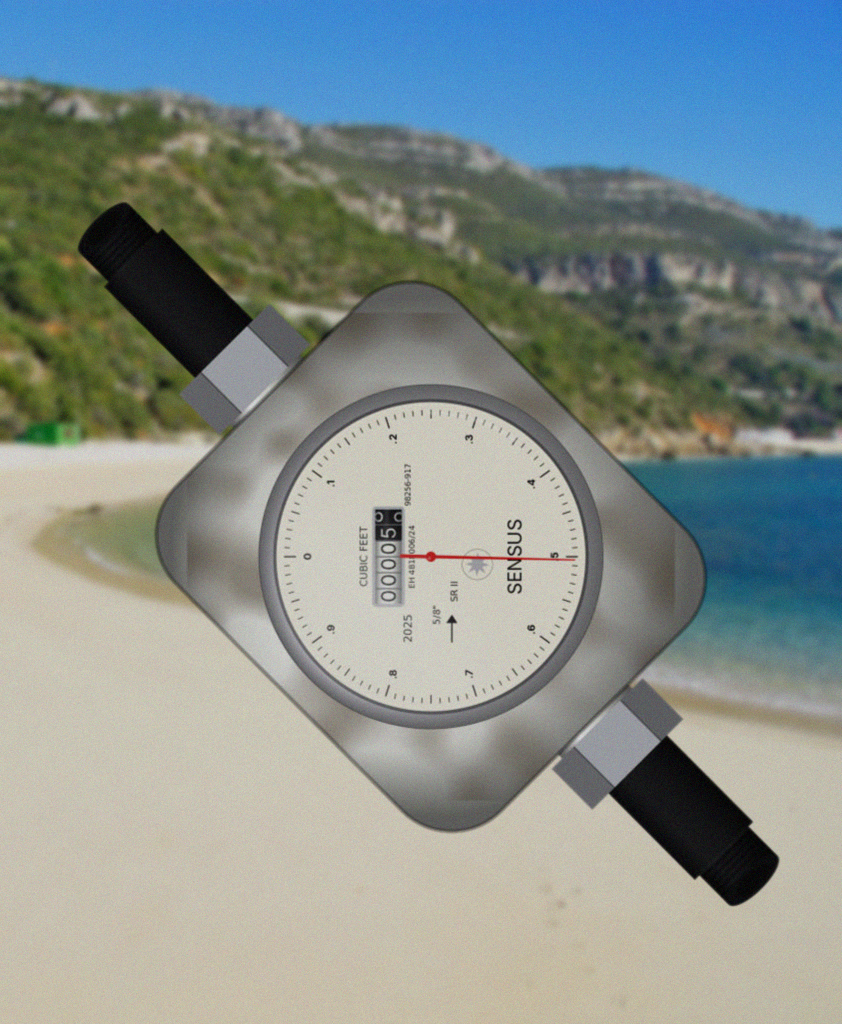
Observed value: **58.50** ft³
